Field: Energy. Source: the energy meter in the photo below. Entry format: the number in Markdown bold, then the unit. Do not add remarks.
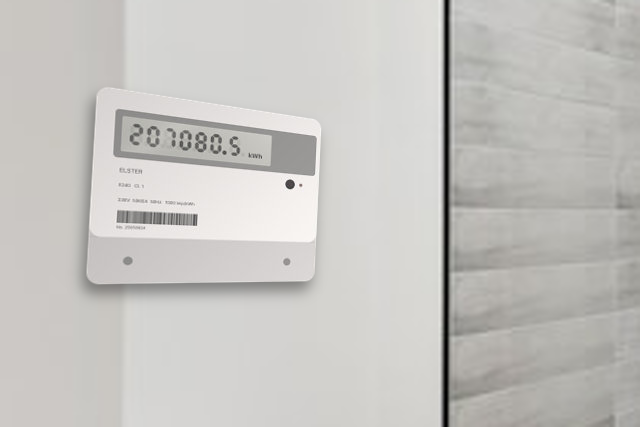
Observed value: **207080.5** kWh
